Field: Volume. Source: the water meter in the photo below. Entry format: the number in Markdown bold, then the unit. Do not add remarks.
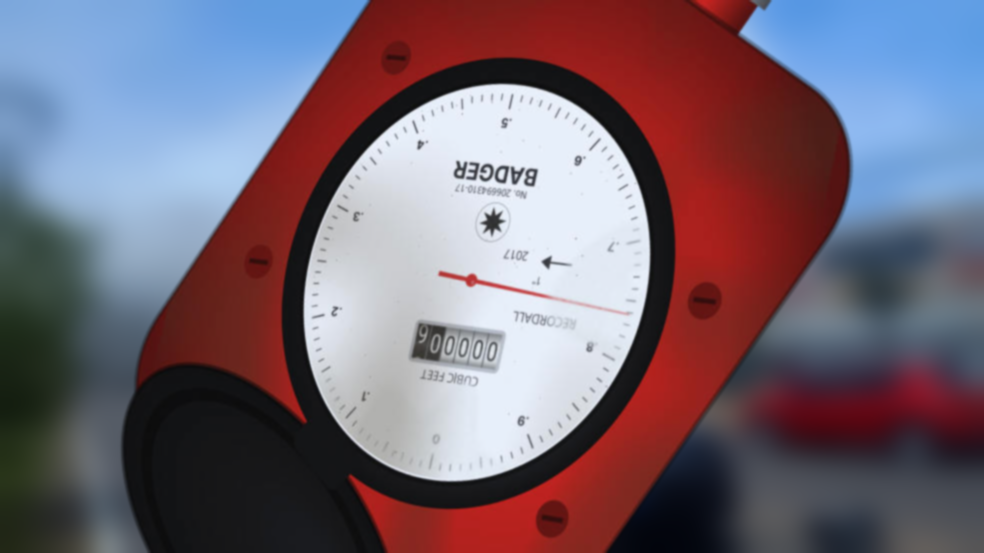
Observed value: **5.76** ft³
